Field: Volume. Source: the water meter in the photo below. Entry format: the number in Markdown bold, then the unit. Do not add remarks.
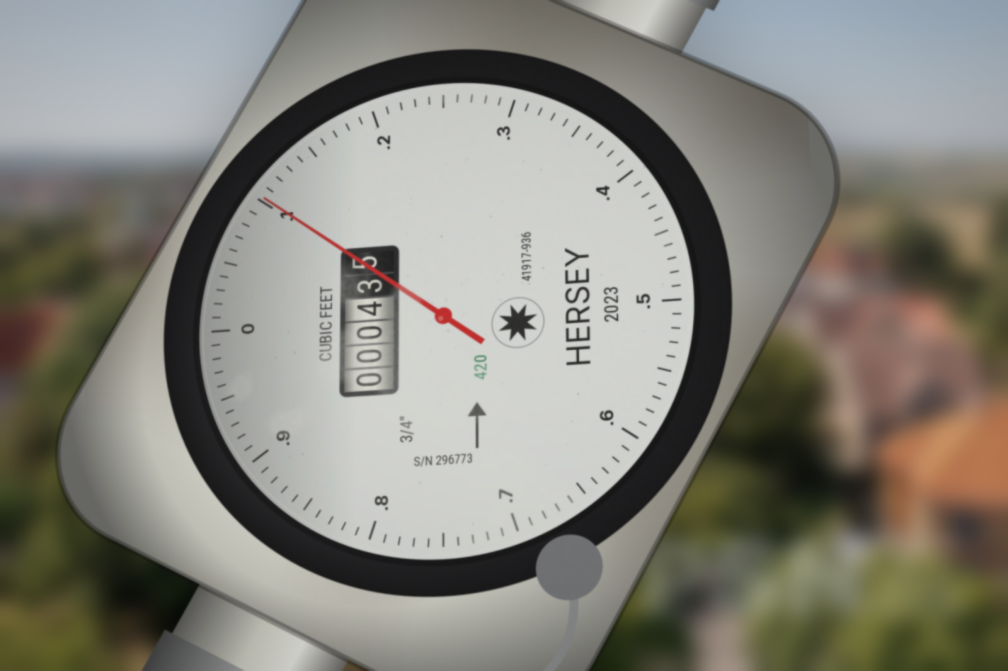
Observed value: **435.10** ft³
